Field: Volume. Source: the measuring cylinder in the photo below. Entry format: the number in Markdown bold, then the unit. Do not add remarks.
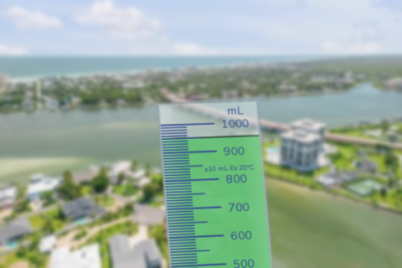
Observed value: **950** mL
